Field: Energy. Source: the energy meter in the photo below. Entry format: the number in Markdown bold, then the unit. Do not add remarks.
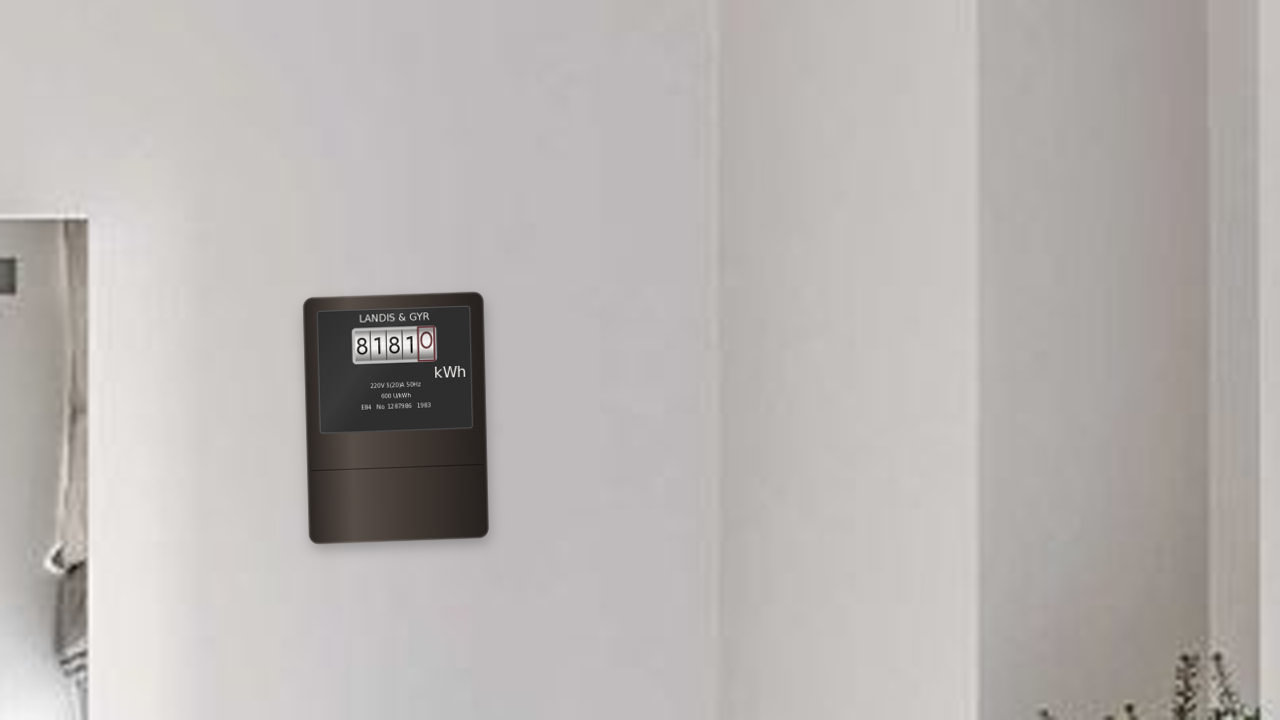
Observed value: **8181.0** kWh
